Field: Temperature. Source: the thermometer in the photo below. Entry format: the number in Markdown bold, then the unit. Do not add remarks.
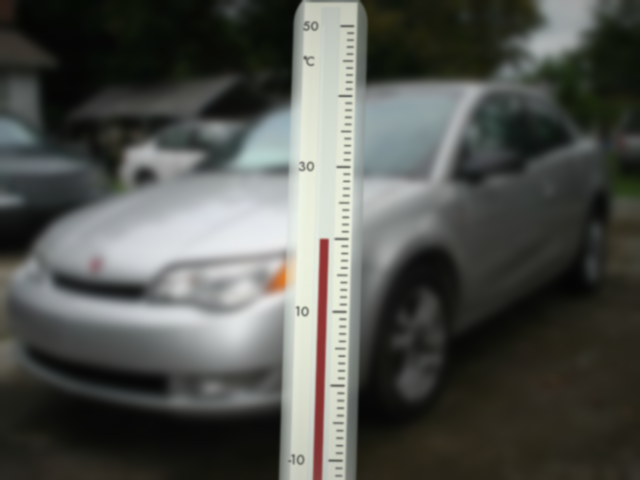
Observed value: **20** °C
